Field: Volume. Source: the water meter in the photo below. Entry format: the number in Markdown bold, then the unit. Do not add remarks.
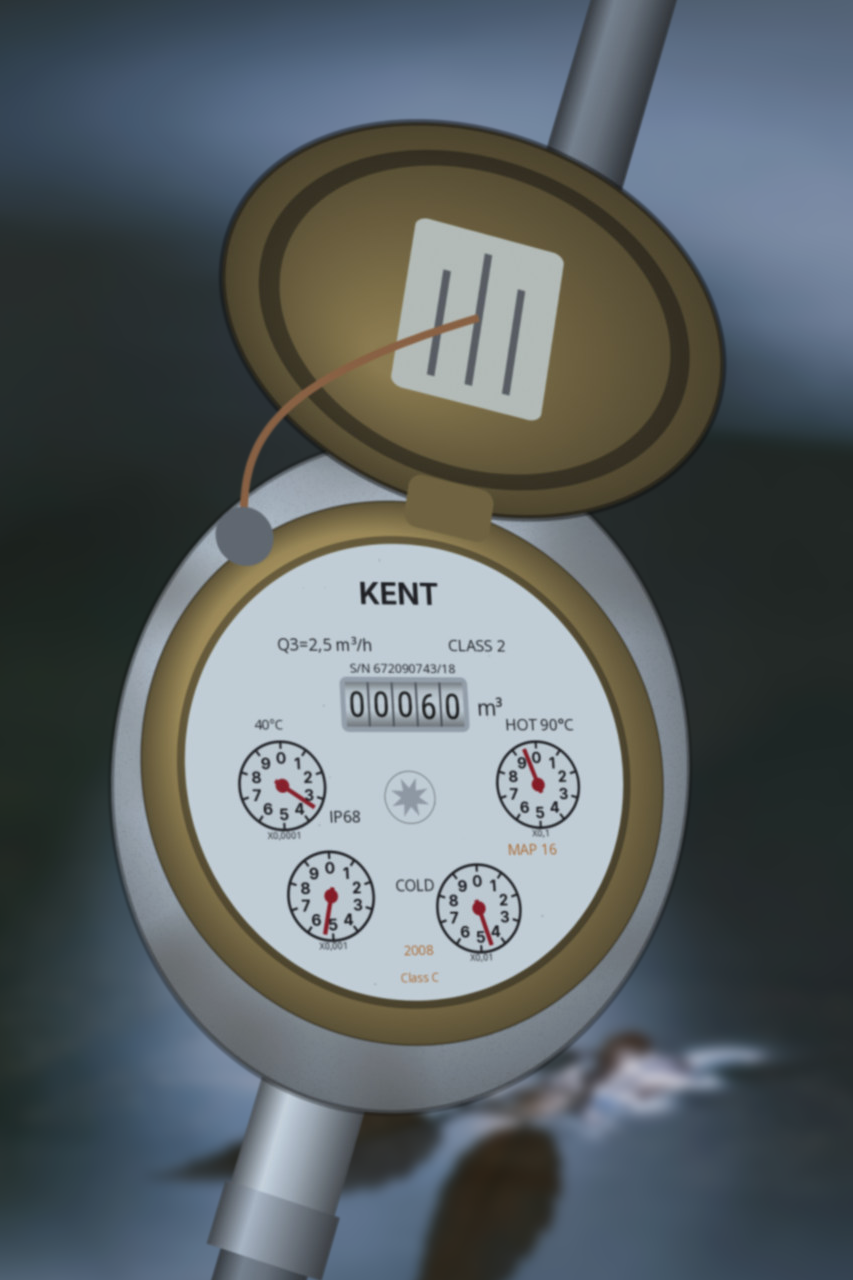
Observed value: **59.9453** m³
